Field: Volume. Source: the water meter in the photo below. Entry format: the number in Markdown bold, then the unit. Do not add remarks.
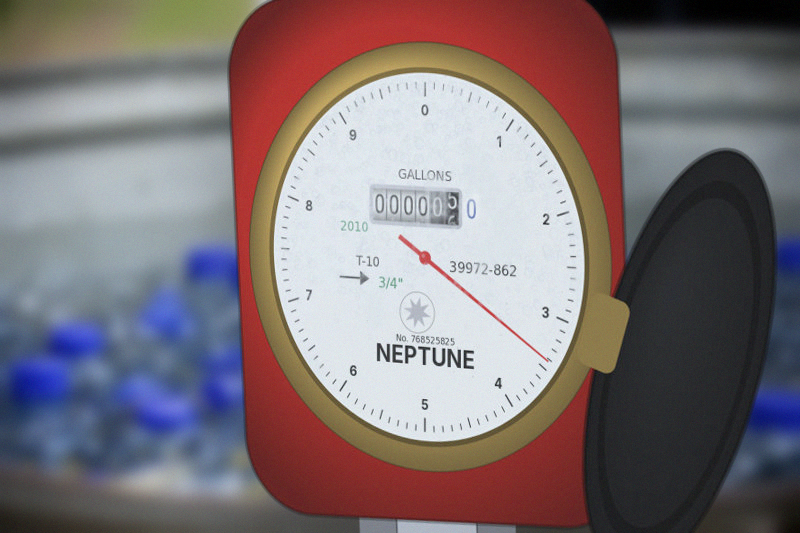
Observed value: **53.4** gal
